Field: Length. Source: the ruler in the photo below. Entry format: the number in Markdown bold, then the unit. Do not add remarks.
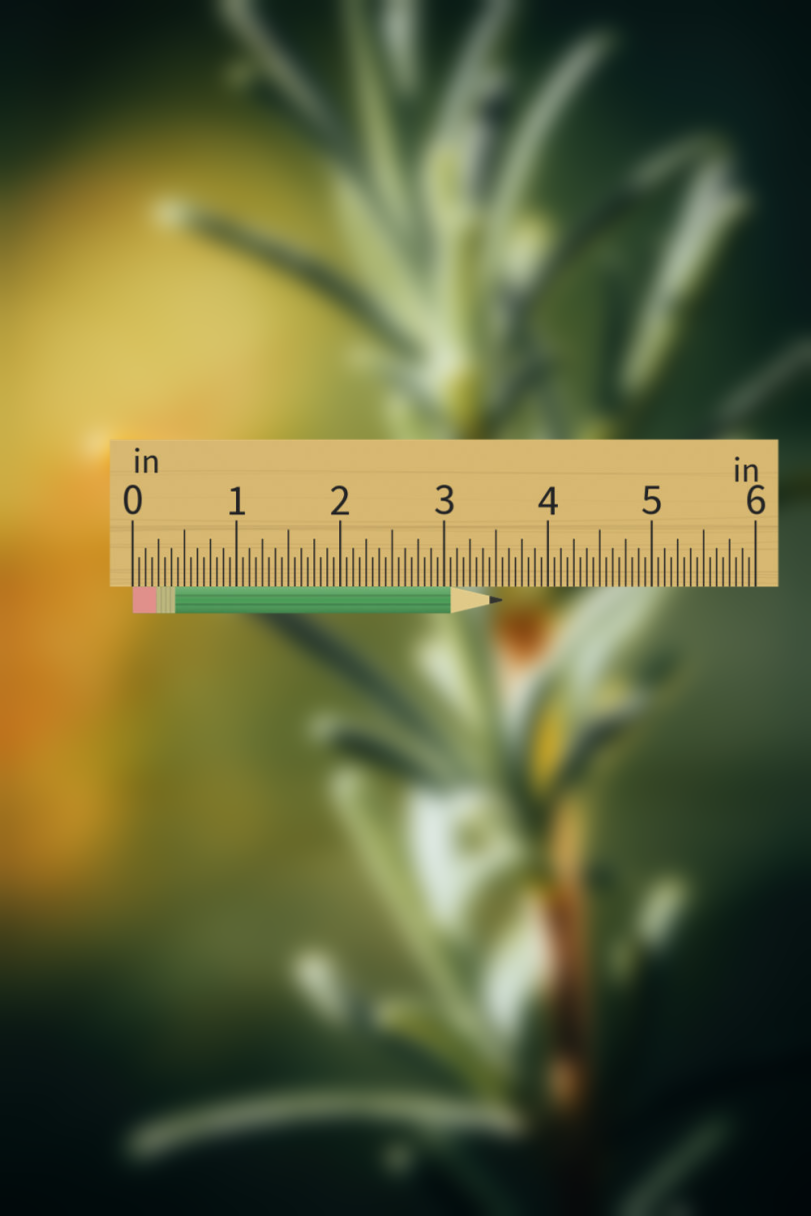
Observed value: **3.5625** in
